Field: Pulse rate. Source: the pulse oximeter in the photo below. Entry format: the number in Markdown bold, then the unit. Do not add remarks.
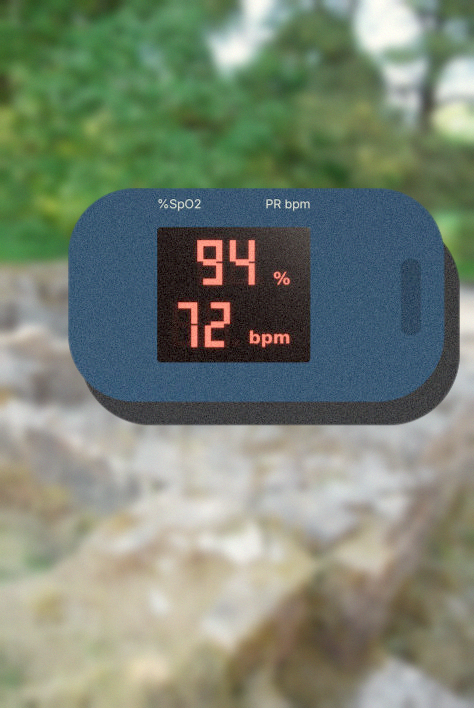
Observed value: **72** bpm
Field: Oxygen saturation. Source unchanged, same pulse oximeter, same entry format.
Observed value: **94** %
